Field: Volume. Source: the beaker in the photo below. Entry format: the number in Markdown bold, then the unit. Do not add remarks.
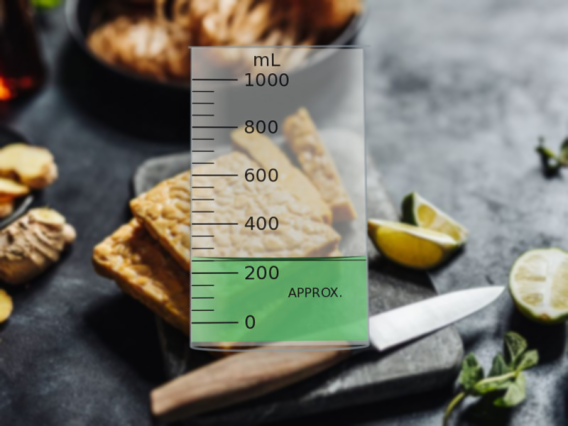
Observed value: **250** mL
